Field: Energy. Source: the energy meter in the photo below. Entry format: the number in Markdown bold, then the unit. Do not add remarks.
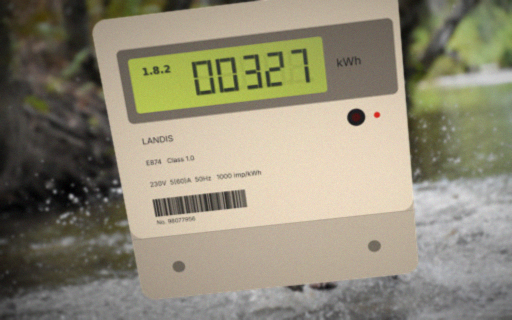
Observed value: **327** kWh
